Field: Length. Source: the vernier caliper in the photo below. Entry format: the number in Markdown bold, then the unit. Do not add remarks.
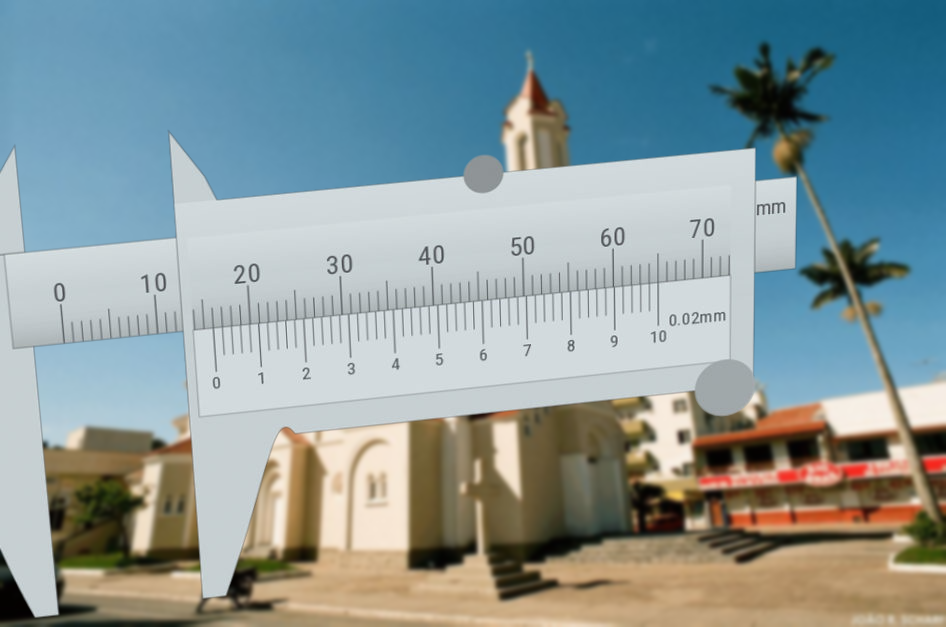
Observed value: **16.0** mm
